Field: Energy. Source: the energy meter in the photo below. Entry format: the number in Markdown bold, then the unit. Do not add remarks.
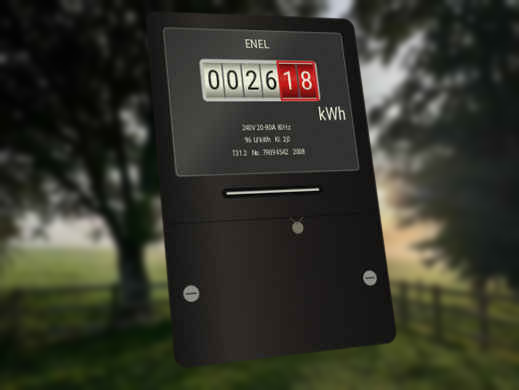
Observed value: **26.18** kWh
